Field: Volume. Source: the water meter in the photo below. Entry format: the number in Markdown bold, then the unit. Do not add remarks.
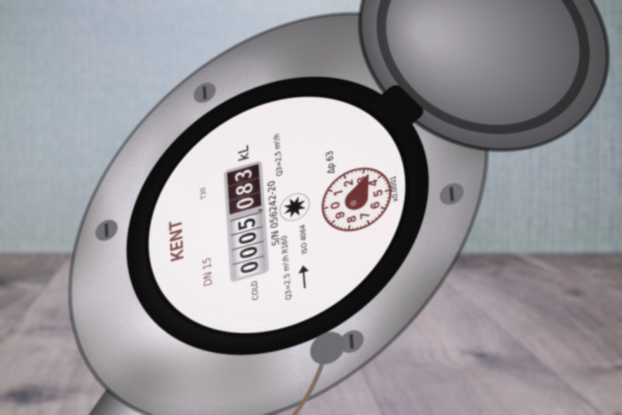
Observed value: **5.0833** kL
